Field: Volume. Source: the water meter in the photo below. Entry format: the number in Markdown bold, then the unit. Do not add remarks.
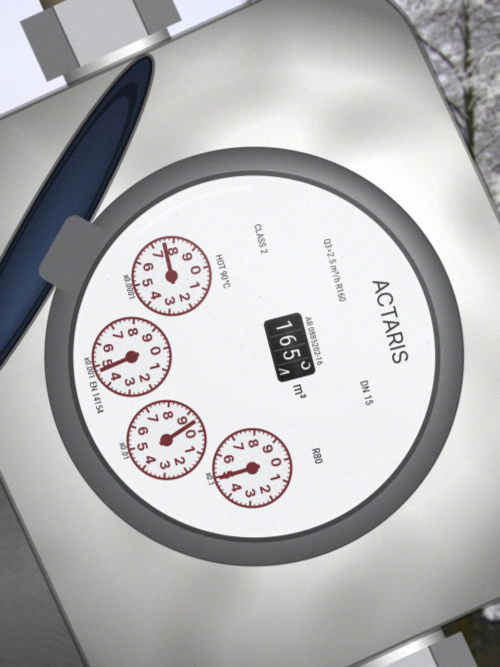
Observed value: **1653.4947** m³
